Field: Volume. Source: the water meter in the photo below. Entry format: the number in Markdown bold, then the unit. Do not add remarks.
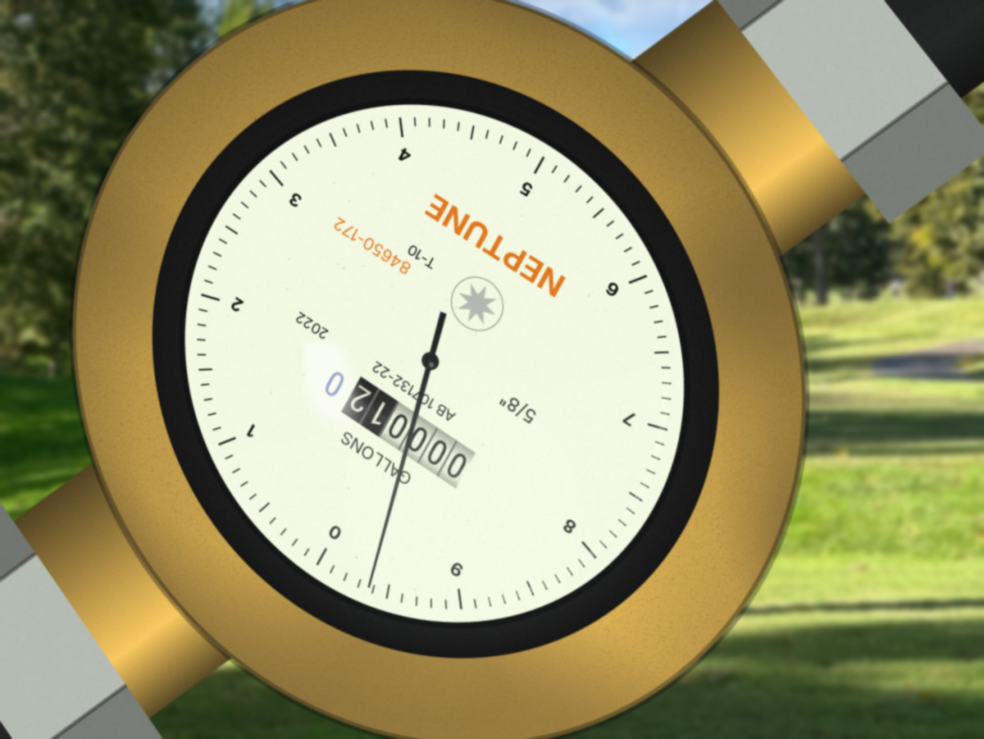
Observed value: **119.6** gal
